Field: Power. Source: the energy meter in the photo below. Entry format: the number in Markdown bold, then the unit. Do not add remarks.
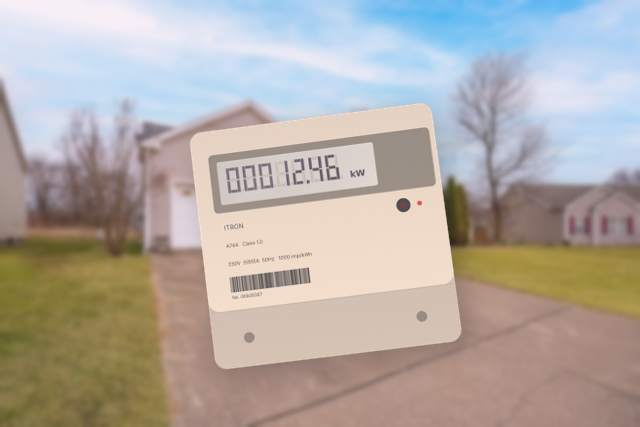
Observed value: **12.46** kW
